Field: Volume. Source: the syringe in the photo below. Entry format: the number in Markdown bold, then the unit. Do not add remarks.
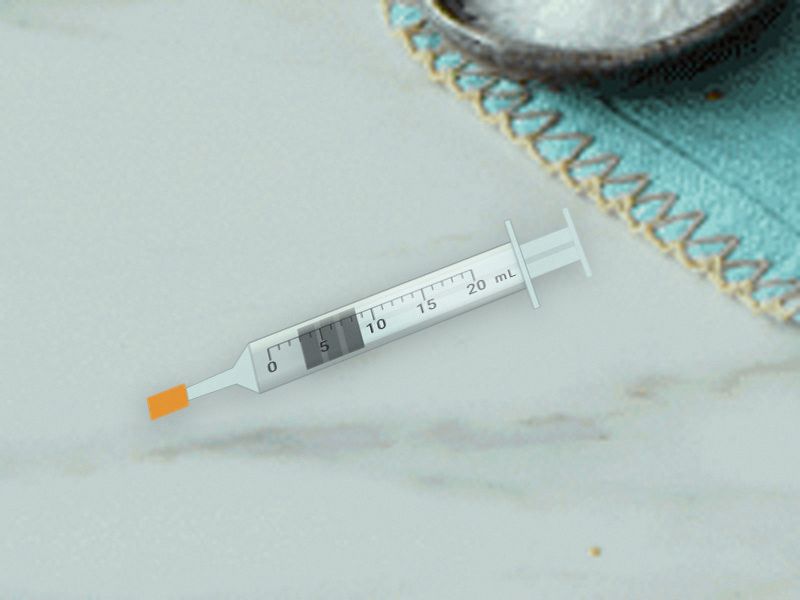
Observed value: **3** mL
